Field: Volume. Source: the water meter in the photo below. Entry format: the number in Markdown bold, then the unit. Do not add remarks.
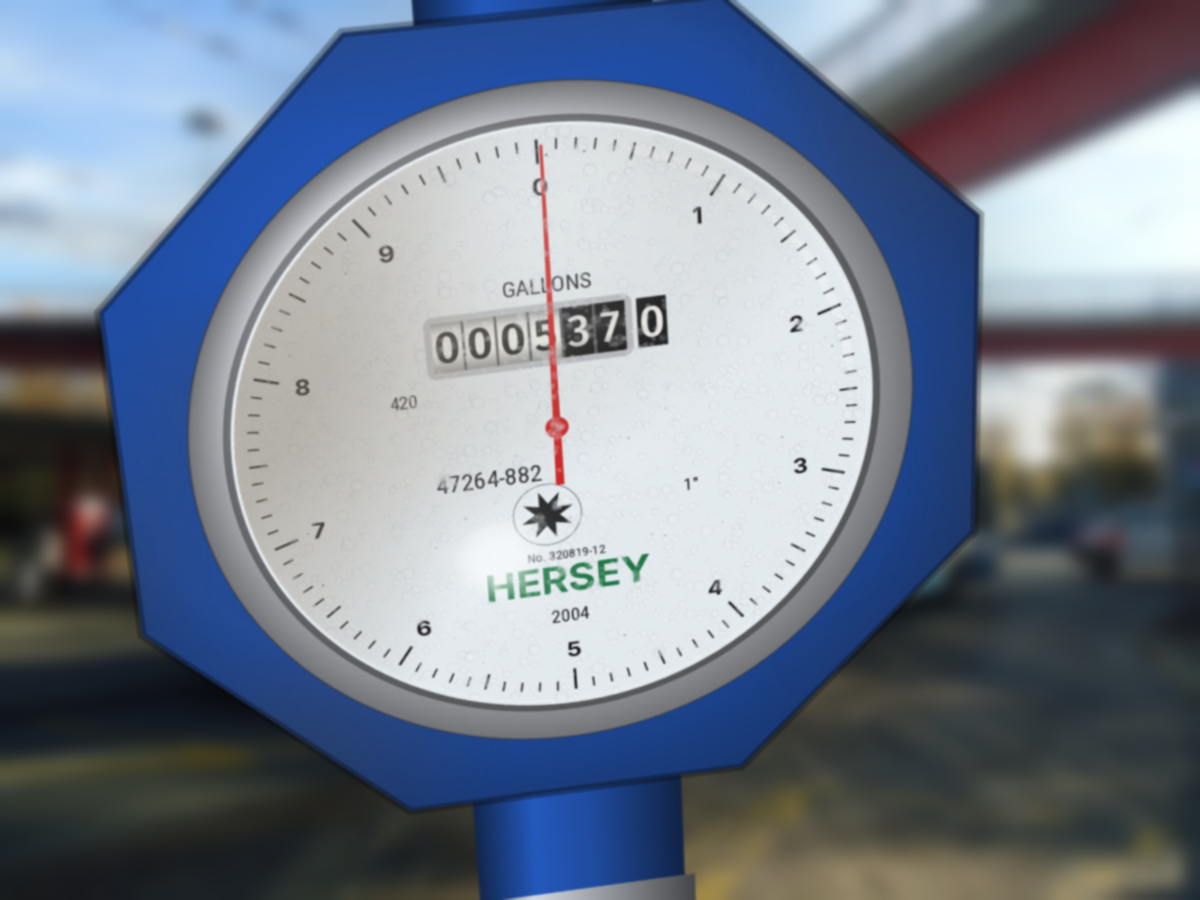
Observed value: **5370.0** gal
